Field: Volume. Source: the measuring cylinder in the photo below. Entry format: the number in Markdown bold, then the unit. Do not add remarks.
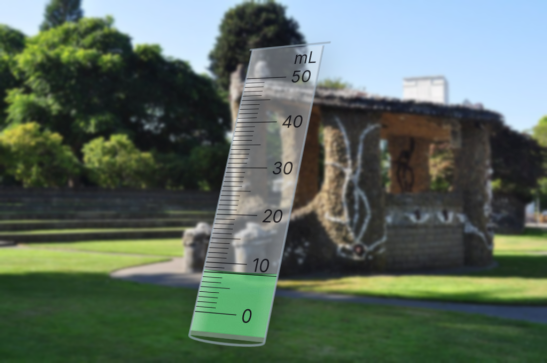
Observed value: **8** mL
